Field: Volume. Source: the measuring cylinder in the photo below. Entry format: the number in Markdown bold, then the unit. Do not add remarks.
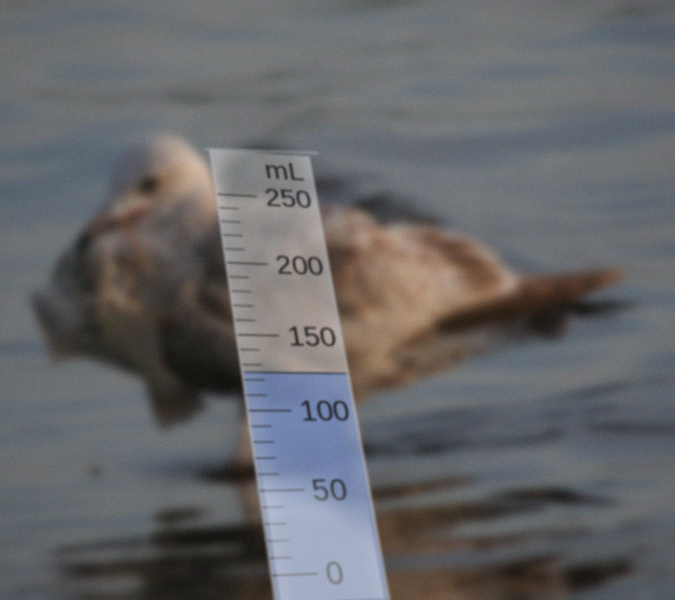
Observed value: **125** mL
